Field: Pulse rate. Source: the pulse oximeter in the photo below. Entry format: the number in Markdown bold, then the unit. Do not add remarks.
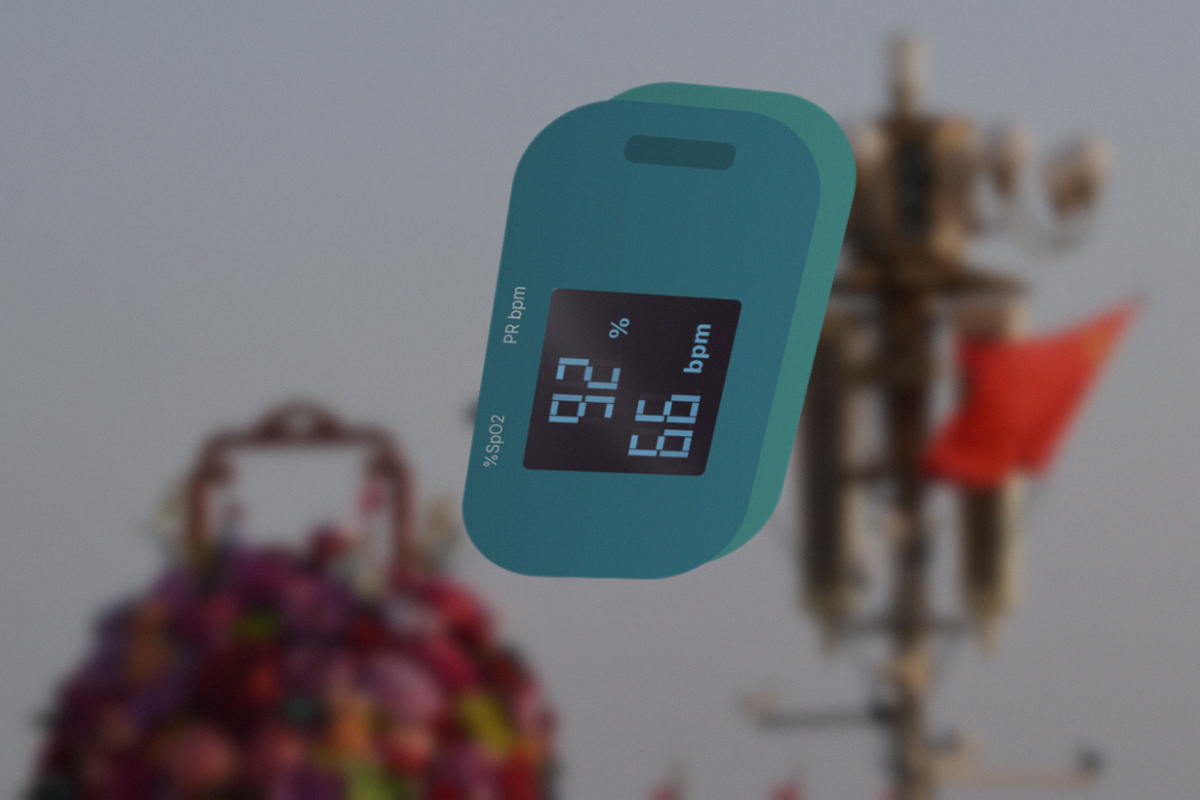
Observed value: **66** bpm
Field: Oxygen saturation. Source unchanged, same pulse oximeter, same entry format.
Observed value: **92** %
